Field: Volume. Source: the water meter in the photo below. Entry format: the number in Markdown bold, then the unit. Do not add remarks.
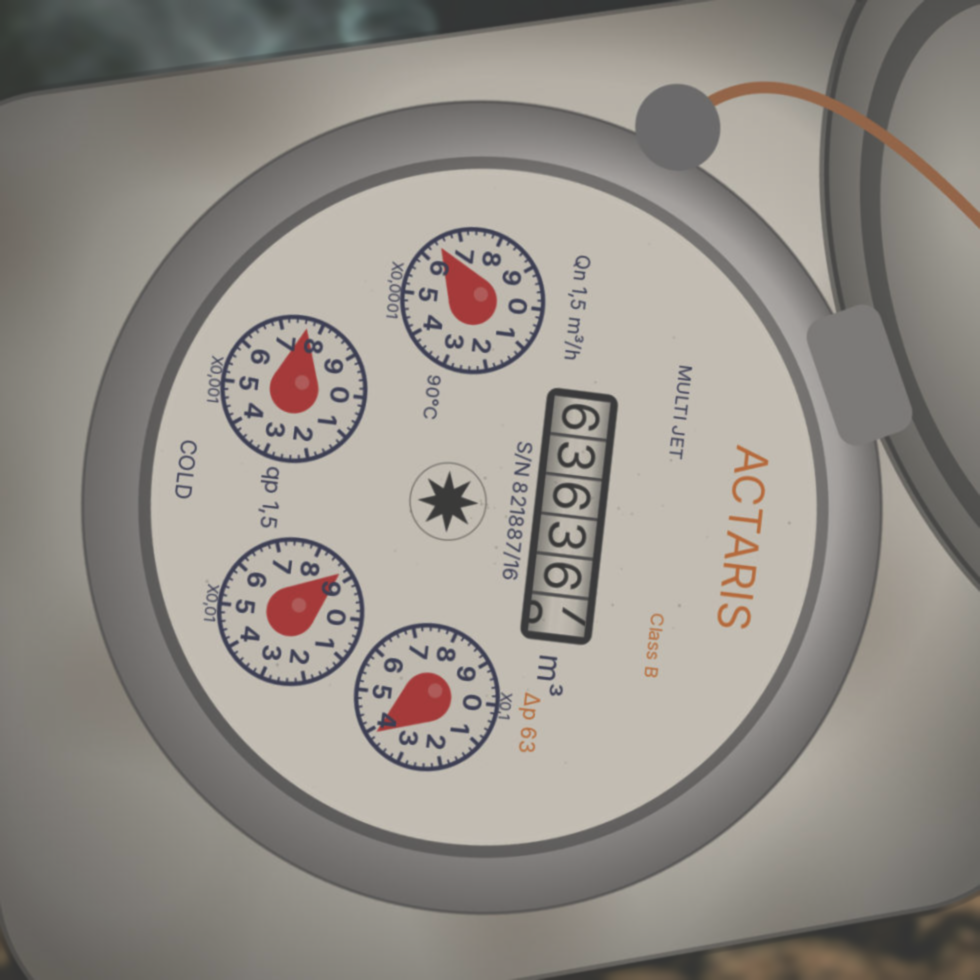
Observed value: **636367.3876** m³
